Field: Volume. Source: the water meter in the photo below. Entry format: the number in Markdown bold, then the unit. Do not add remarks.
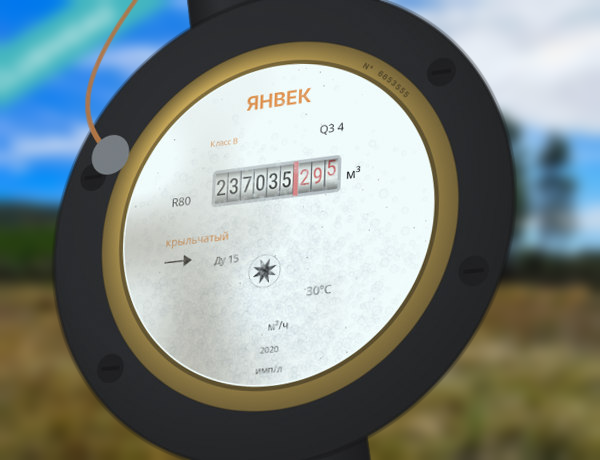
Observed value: **237035.295** m³
